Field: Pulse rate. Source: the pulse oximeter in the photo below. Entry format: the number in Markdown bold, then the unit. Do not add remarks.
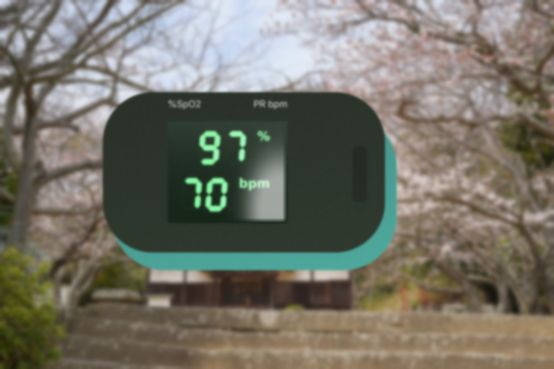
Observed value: **70** bpm
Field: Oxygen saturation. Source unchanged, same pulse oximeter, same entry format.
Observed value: **97** %
